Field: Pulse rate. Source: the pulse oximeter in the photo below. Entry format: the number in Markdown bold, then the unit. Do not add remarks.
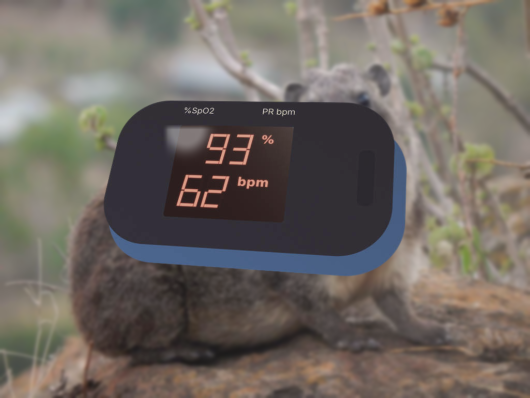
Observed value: **62** bpm
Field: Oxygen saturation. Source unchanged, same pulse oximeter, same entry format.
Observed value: **93** %
